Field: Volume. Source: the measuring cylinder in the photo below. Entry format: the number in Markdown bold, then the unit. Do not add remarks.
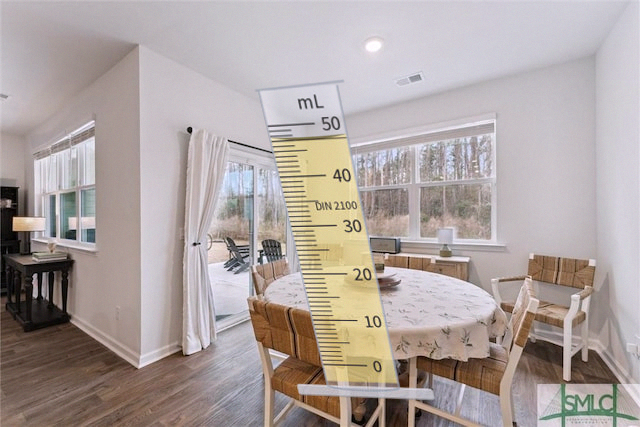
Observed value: **47** mL
